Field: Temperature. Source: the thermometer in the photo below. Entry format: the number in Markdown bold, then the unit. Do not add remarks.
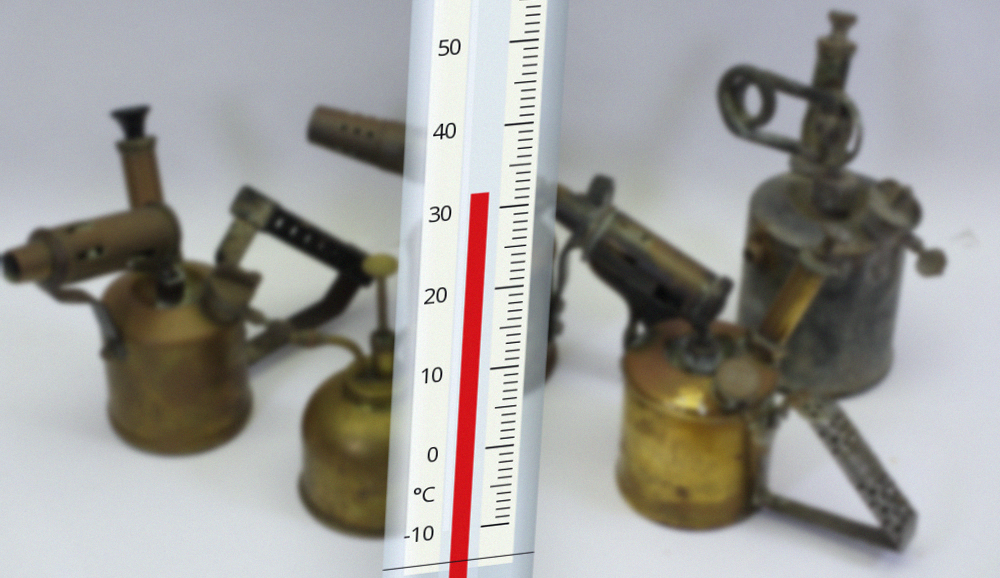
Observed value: **32** °C
